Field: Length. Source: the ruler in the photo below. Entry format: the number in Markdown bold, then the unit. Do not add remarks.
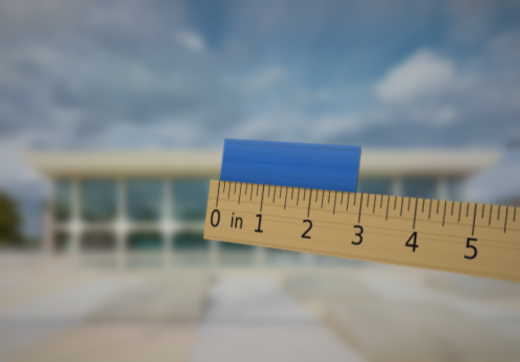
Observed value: **2.875** in
